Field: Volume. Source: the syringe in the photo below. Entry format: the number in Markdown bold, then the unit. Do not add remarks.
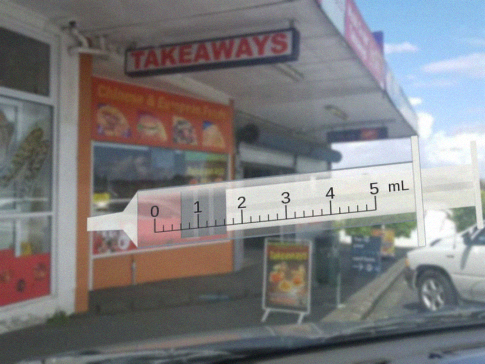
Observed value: **0.6** mL
